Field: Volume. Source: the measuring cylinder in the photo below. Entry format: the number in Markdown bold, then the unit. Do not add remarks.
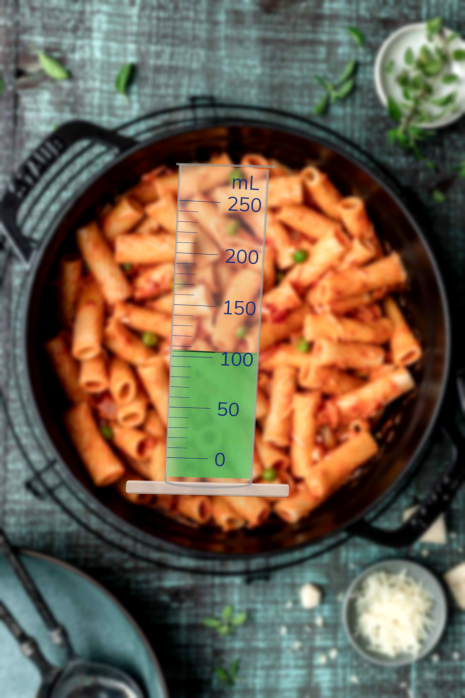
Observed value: **105** mL
